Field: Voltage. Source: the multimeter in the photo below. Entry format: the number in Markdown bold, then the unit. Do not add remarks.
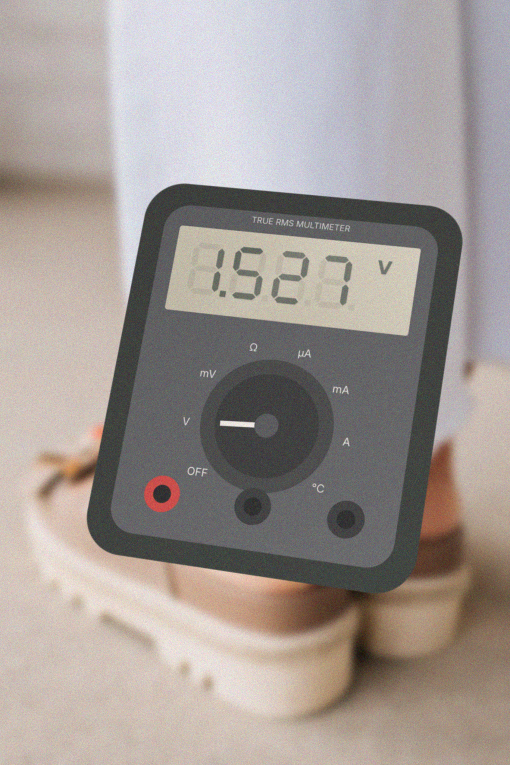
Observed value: **1.527** V
